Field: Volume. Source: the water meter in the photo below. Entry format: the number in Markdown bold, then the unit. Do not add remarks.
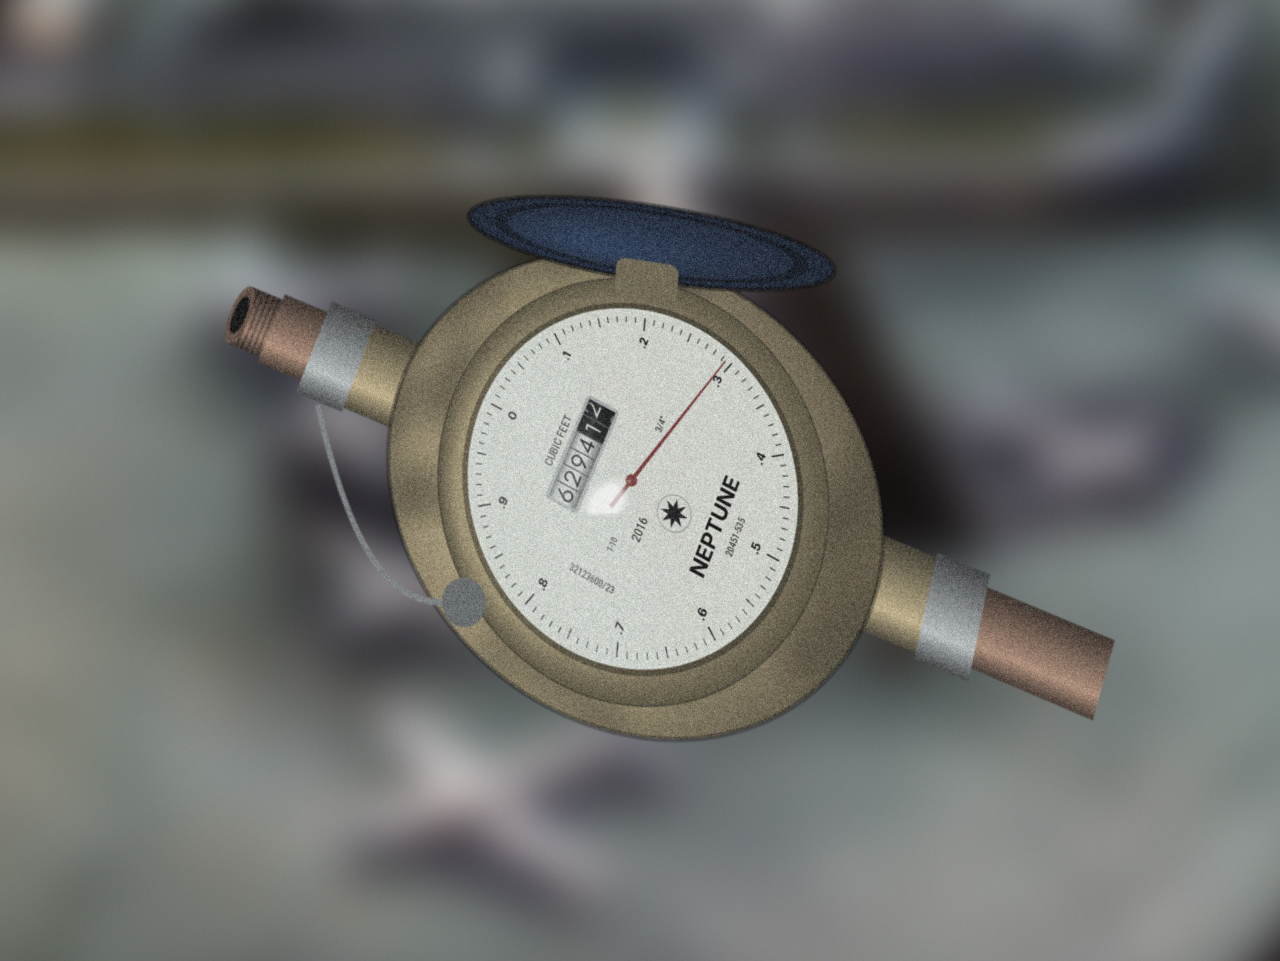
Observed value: **629412.29** ft³
